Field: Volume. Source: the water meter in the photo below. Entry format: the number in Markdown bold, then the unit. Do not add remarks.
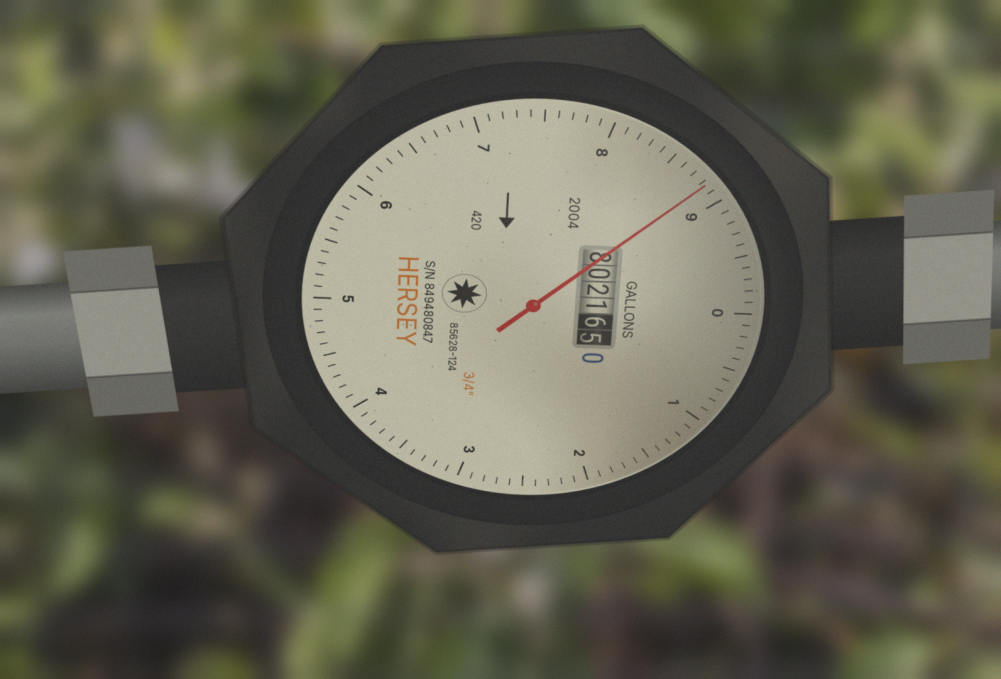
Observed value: **8021648.8** gal
